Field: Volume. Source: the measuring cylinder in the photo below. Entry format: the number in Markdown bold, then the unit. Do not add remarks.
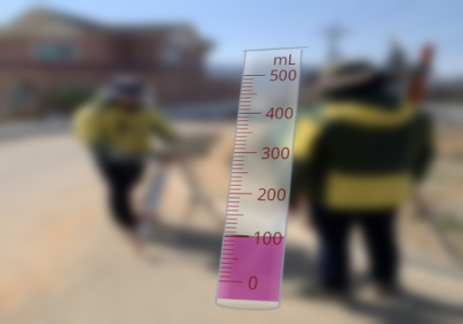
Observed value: **100** mL
